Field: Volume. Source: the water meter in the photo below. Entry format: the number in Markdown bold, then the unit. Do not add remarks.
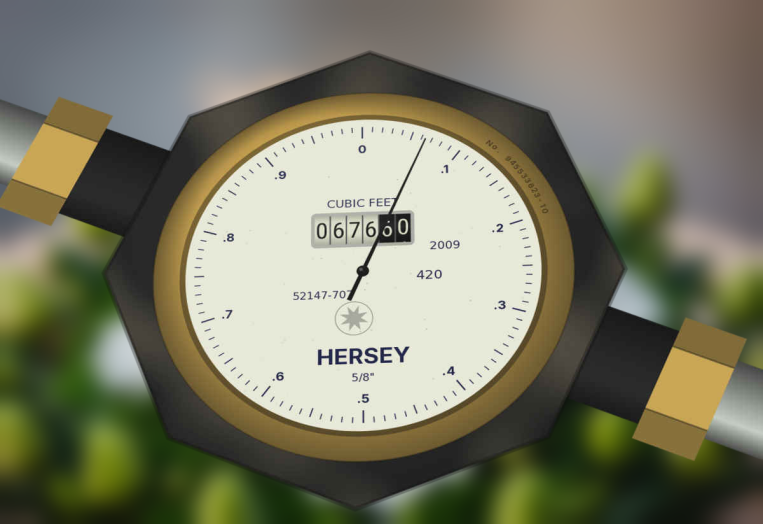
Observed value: **67660.06** ft³
